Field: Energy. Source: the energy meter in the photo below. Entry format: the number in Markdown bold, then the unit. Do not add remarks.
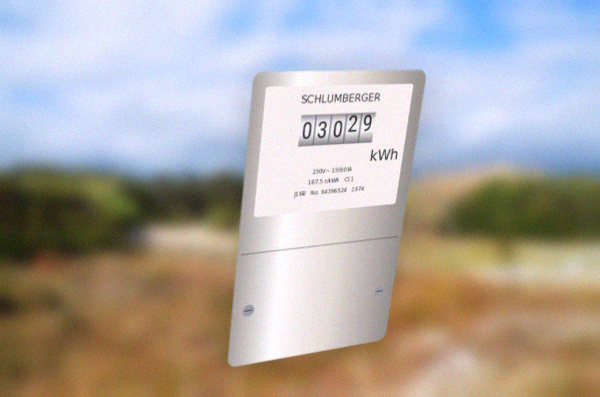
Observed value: **3029** kWh
